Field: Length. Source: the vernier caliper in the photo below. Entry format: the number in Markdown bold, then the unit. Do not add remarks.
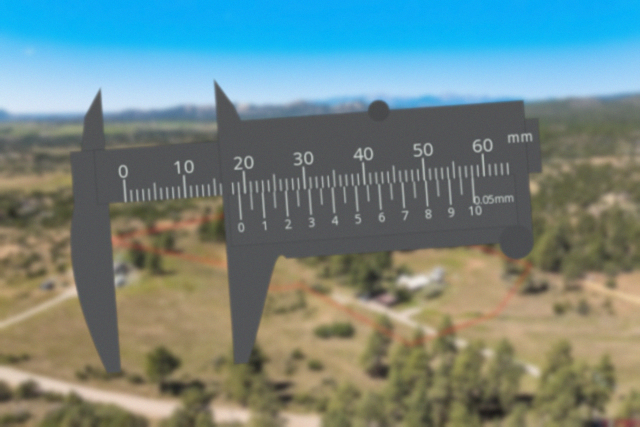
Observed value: **19.0** mm
